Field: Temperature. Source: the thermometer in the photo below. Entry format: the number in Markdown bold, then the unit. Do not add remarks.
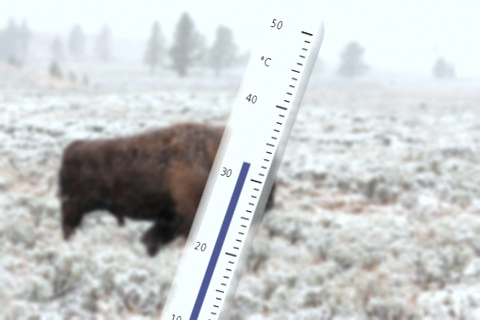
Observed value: **32** °C
